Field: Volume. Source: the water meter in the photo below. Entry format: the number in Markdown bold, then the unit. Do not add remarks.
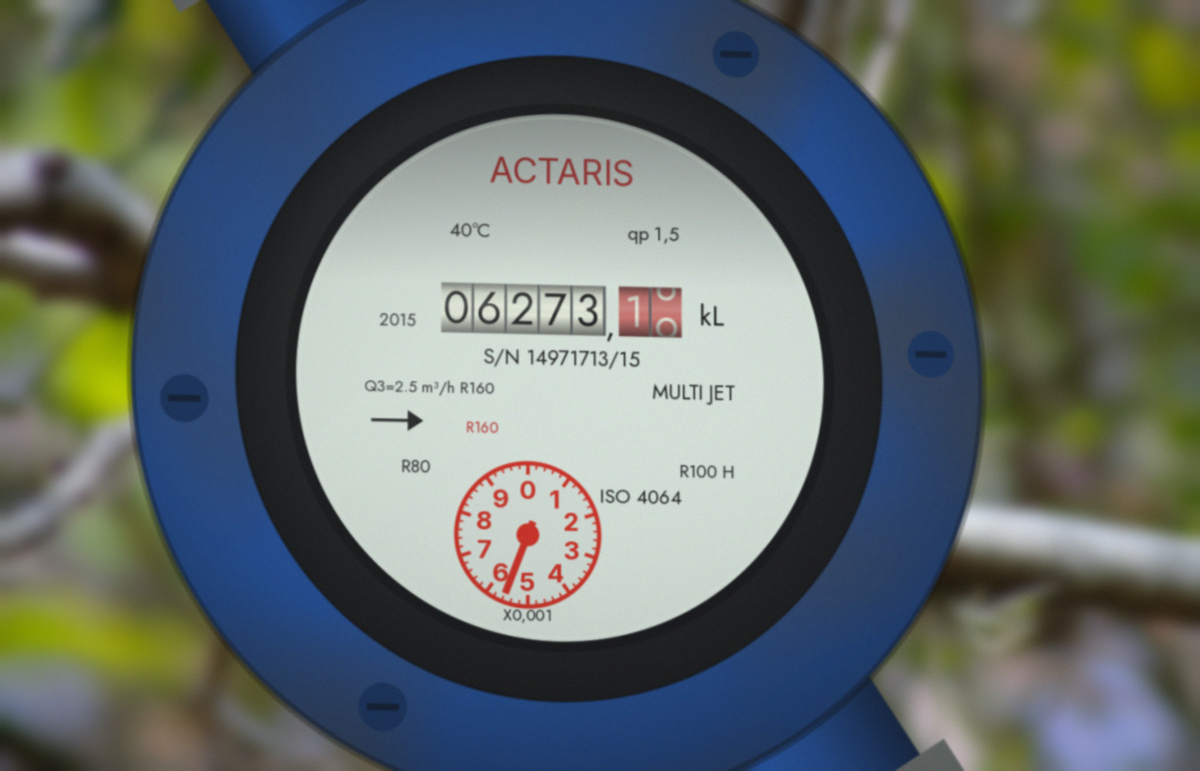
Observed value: **6273.185** kL
